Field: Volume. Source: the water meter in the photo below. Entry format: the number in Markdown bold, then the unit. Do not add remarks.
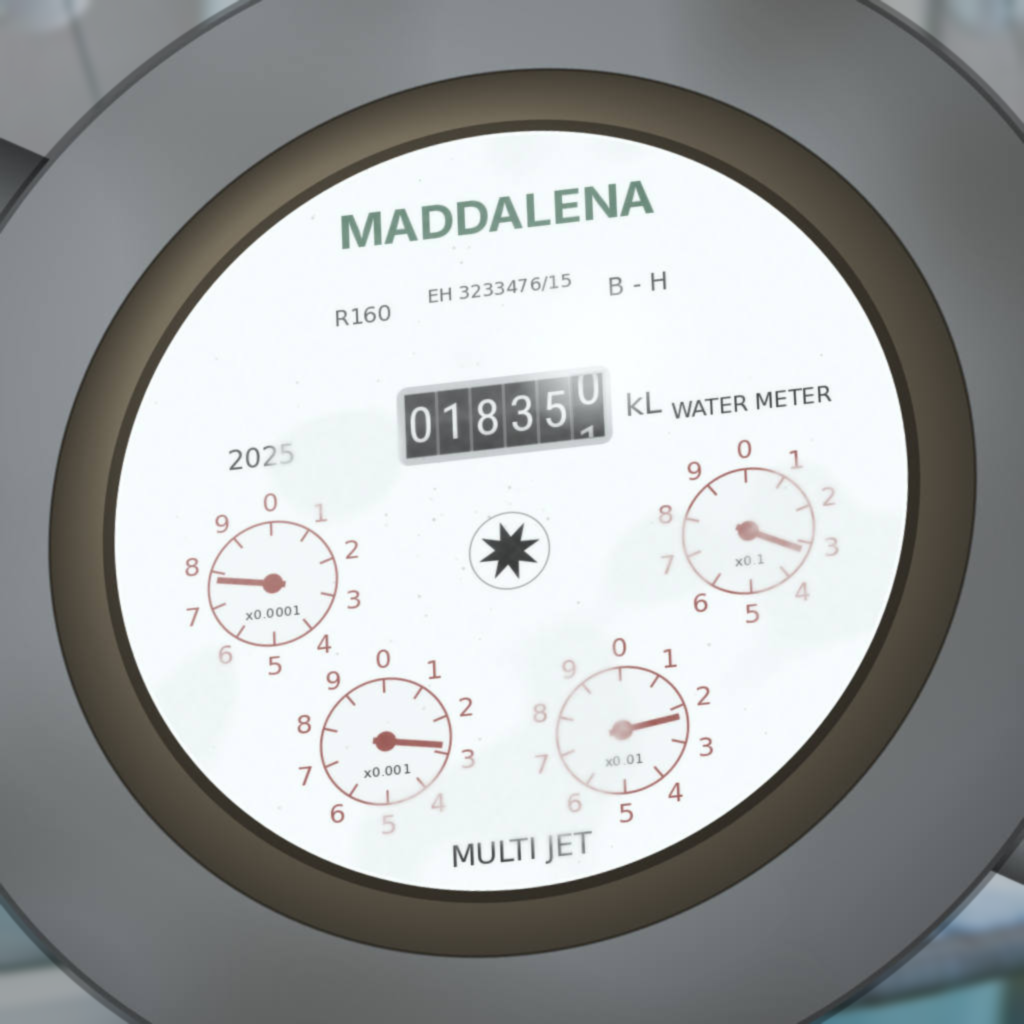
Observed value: **18350.3227** kL
